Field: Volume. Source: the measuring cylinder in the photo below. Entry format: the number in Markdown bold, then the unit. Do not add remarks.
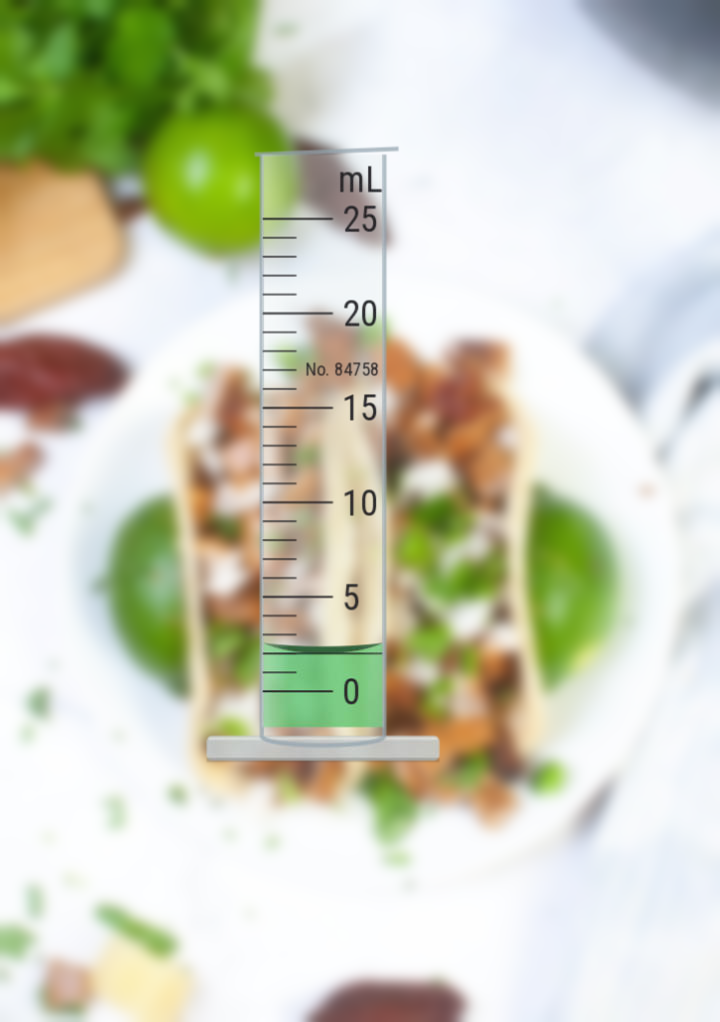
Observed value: **2** mL
